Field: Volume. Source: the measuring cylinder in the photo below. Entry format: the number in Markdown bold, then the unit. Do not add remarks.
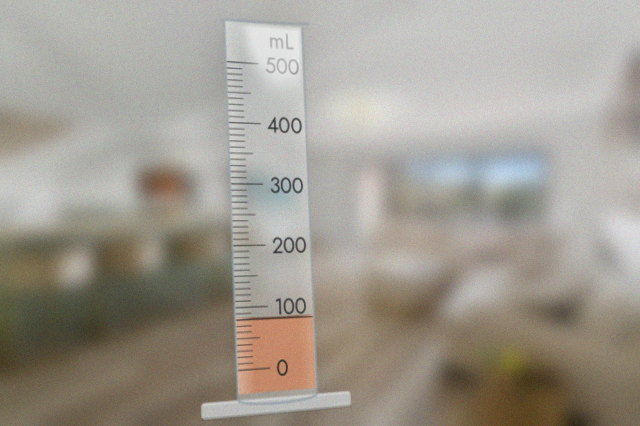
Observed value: **80** mL
